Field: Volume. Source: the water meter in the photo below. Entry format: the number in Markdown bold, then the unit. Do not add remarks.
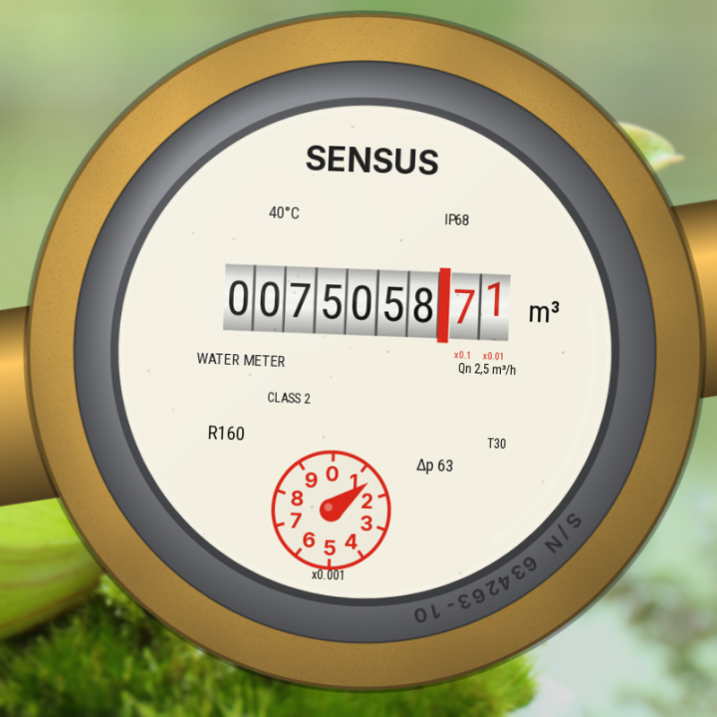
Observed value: **75058.711** m³
